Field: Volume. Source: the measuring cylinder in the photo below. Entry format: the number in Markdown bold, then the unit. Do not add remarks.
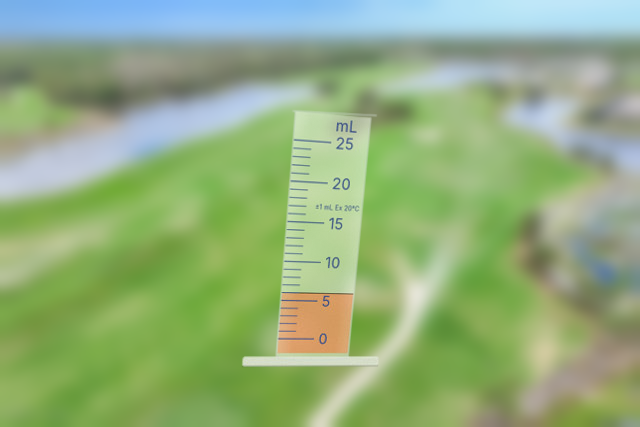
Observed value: **6** mL
